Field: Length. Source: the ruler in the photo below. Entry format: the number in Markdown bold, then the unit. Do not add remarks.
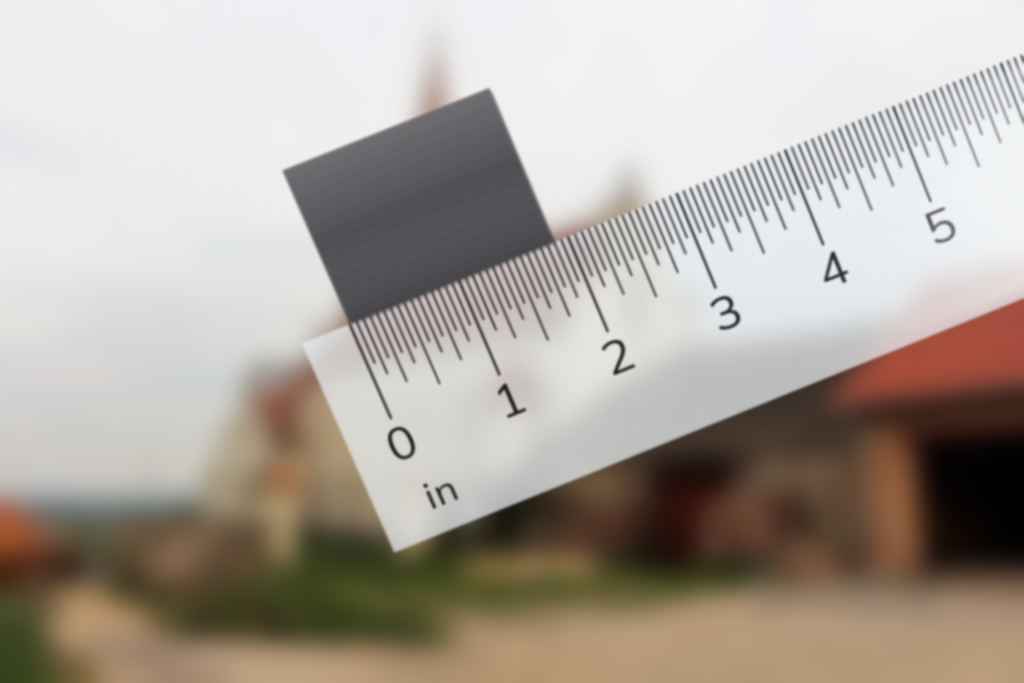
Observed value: **1.875** in
